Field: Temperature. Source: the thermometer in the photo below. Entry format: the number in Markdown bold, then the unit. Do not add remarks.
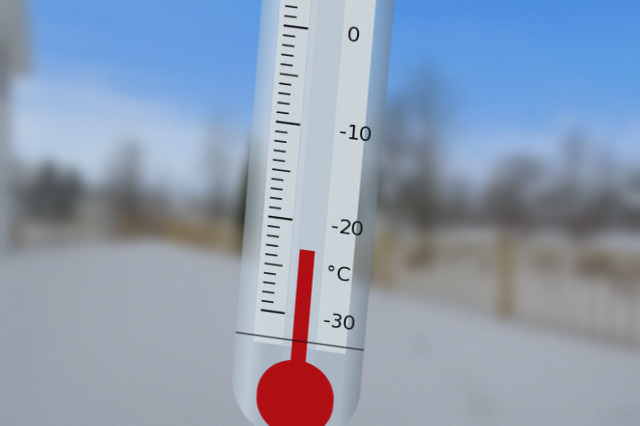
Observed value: **-23** °C
